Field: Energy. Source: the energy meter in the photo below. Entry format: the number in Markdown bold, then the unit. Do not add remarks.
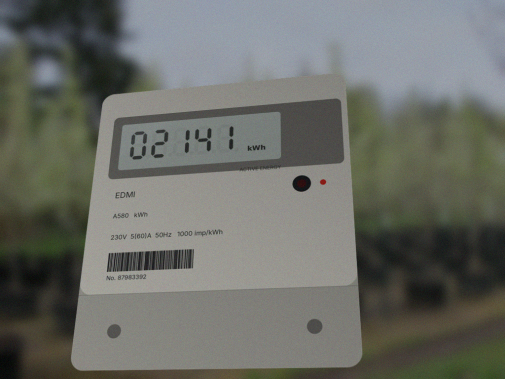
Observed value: **2141** kWh
